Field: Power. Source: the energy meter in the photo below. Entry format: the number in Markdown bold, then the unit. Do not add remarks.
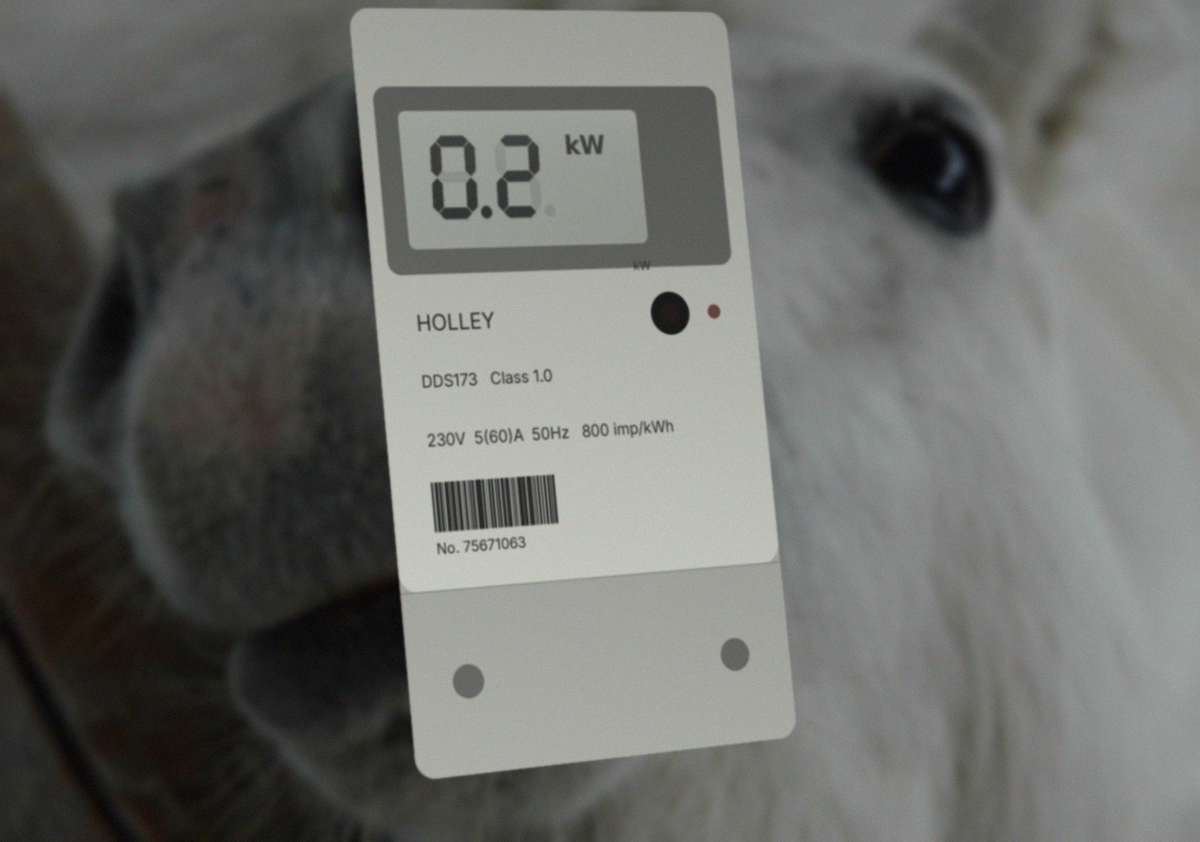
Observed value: **0.2** kW
